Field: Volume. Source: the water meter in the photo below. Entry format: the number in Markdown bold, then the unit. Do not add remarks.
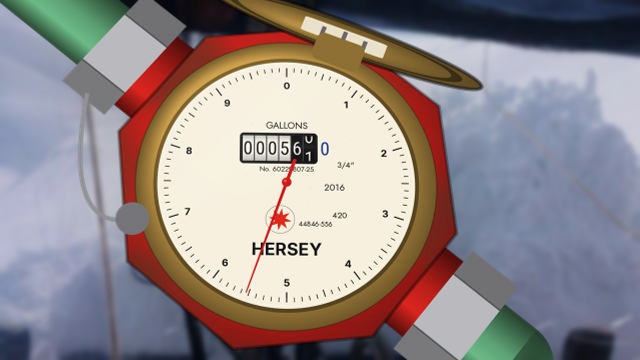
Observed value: **5605.5** gal
